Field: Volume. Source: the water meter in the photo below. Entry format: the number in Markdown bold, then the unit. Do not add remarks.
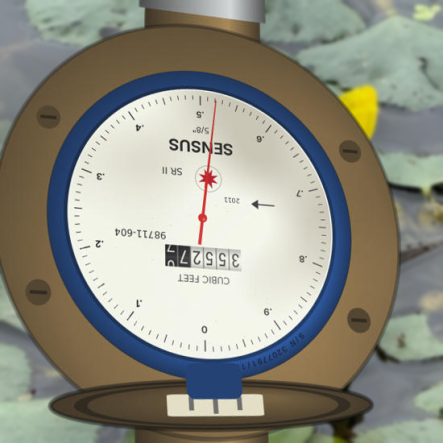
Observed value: **355276.52** ft³
